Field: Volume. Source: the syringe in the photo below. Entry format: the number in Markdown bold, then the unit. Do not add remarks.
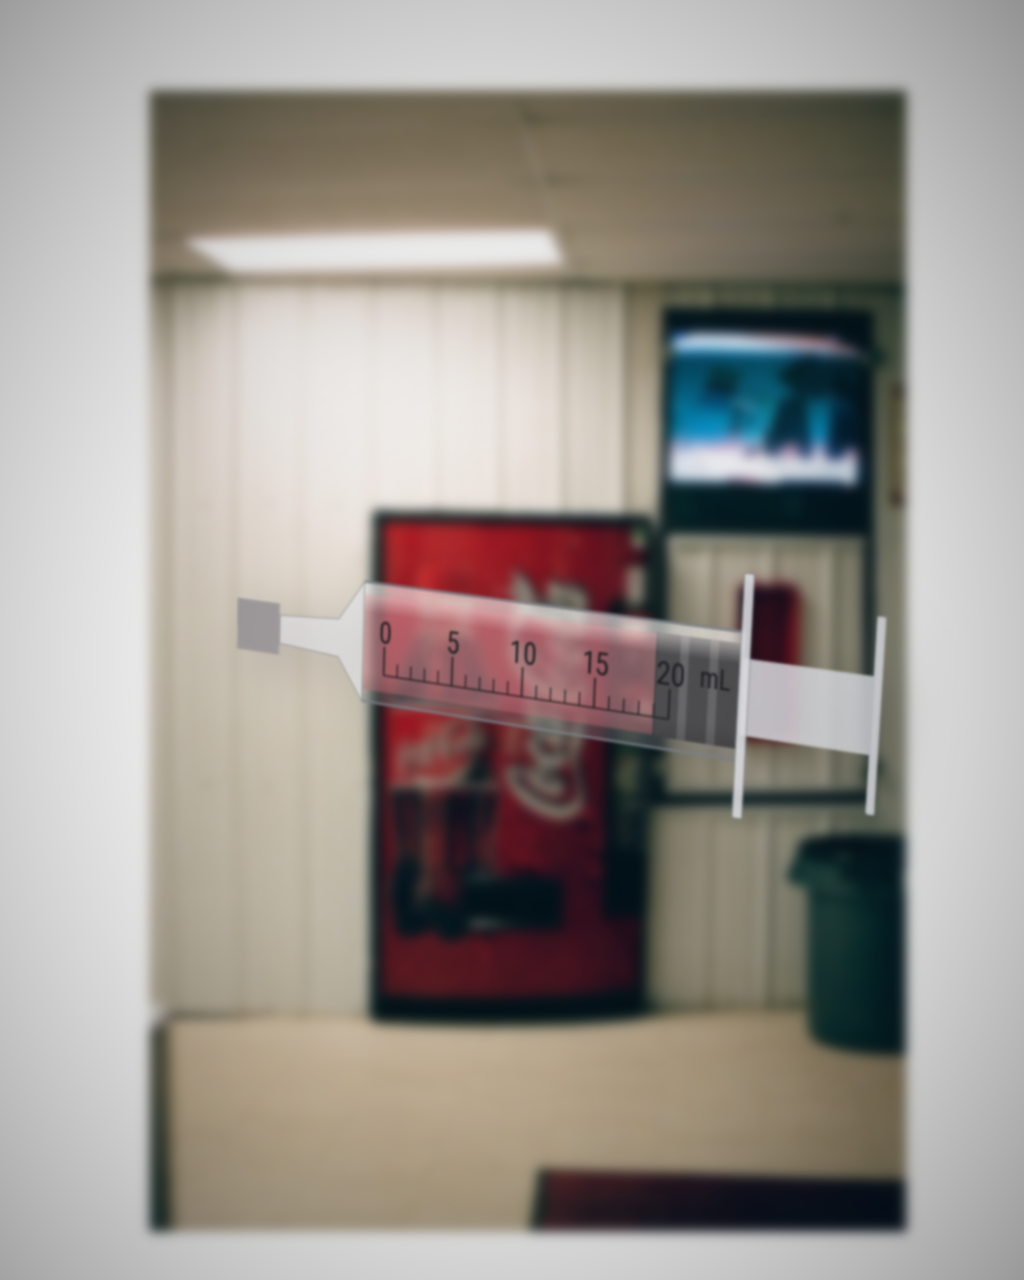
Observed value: **19** mL
